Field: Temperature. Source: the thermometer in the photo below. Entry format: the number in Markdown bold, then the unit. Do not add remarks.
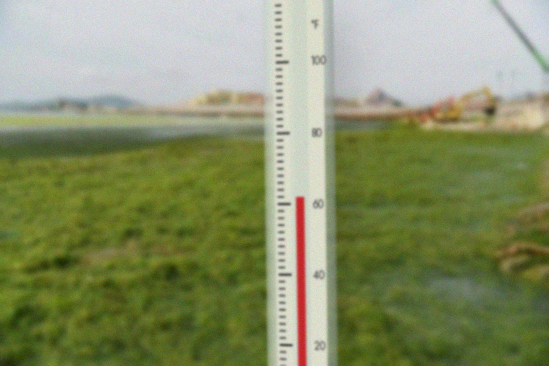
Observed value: **62** °F
